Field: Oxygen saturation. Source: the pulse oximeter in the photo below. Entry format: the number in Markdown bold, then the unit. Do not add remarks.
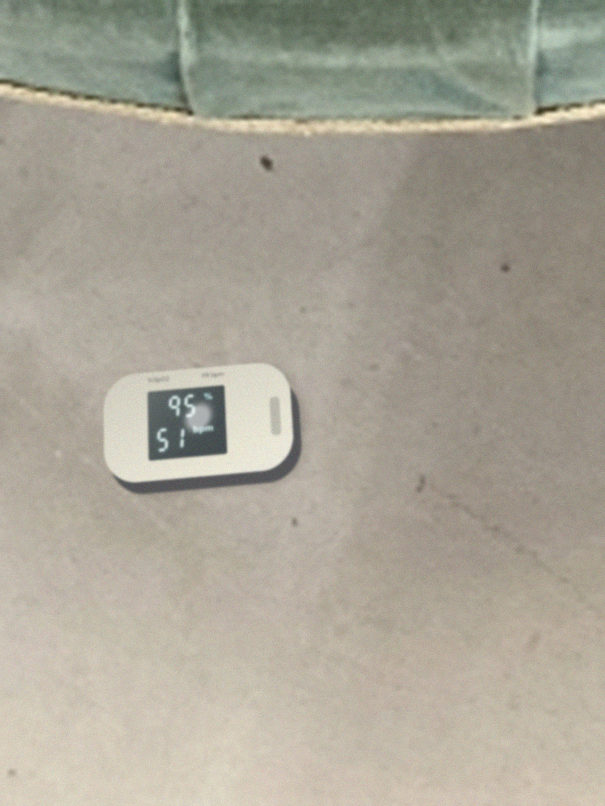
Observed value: **95** %
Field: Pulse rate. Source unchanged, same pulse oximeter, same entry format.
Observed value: **51** bpm
